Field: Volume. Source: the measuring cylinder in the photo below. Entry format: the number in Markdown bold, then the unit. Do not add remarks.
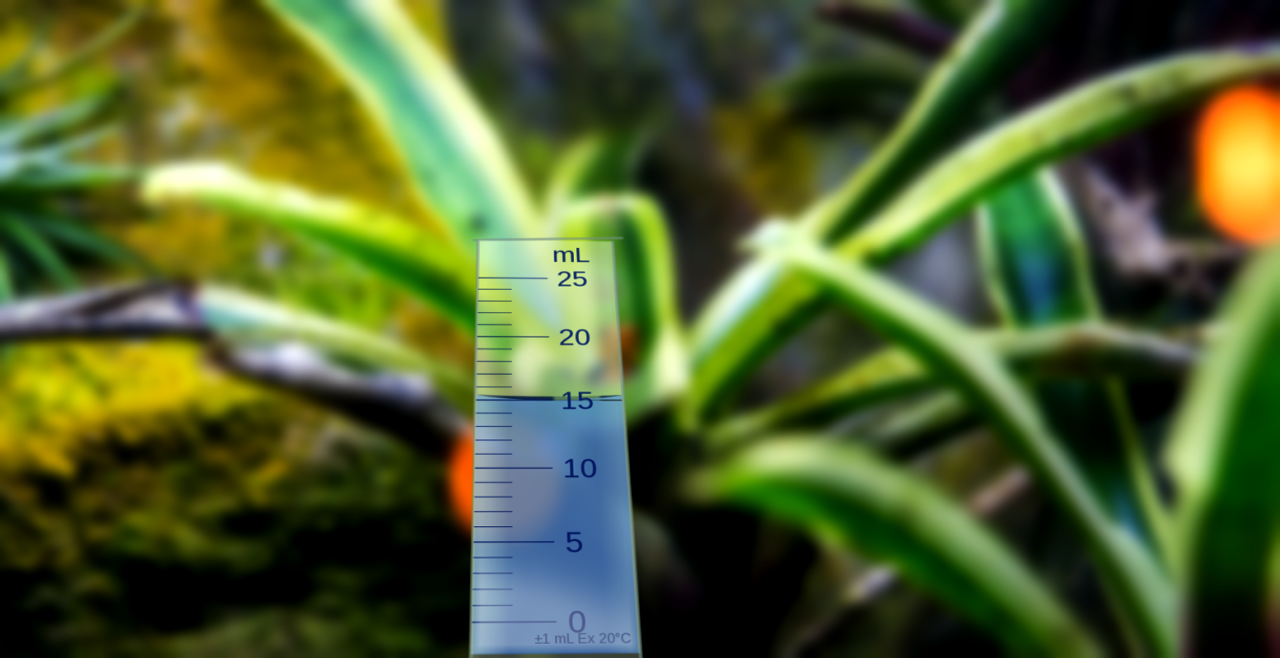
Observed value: **15** mL
